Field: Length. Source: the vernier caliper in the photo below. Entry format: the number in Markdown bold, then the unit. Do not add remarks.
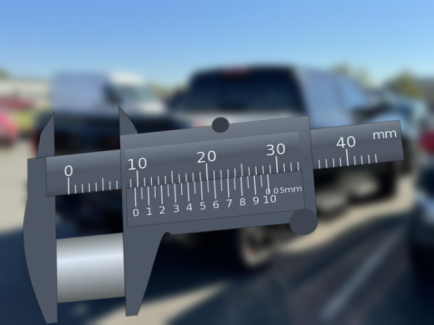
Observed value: **9.6** mm
